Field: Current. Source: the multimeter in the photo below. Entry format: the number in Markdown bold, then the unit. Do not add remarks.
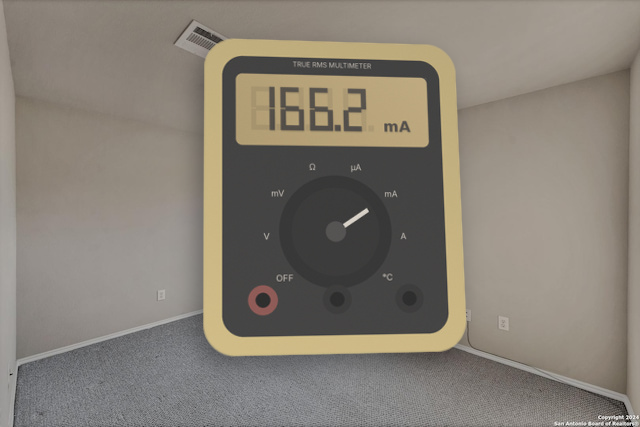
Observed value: **166.2** mA
